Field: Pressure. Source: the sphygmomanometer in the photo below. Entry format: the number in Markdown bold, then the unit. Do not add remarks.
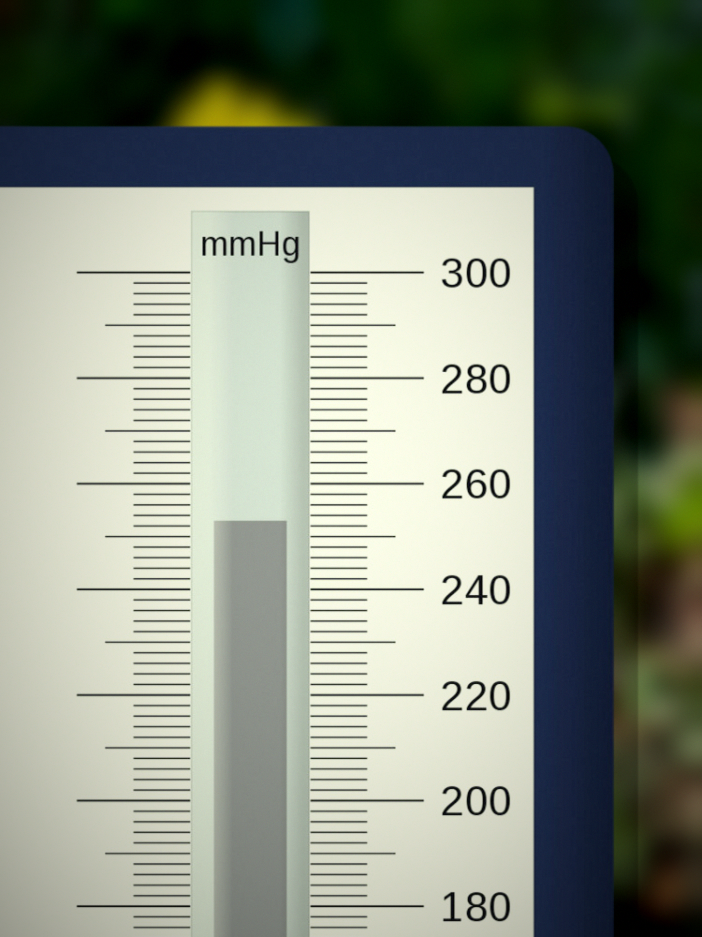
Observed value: **253** mmHg
